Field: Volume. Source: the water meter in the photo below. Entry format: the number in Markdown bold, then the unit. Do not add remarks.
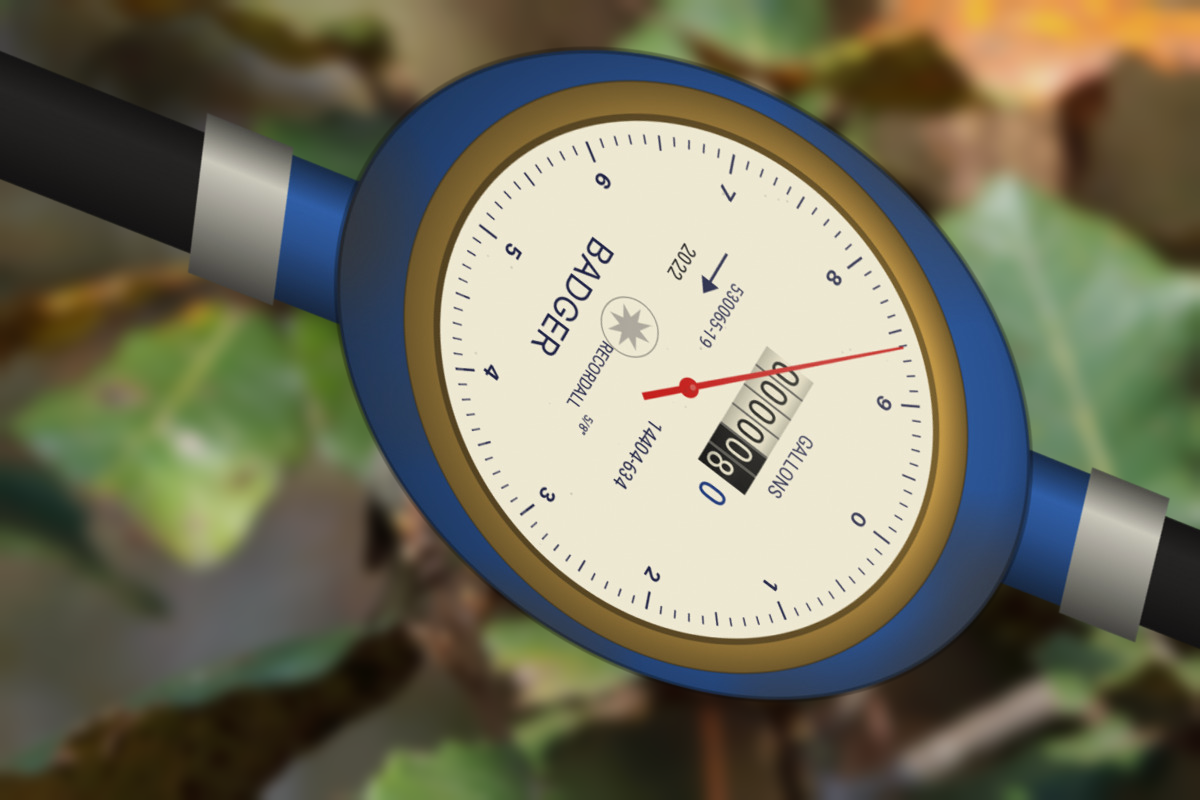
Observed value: **78.6** gal
